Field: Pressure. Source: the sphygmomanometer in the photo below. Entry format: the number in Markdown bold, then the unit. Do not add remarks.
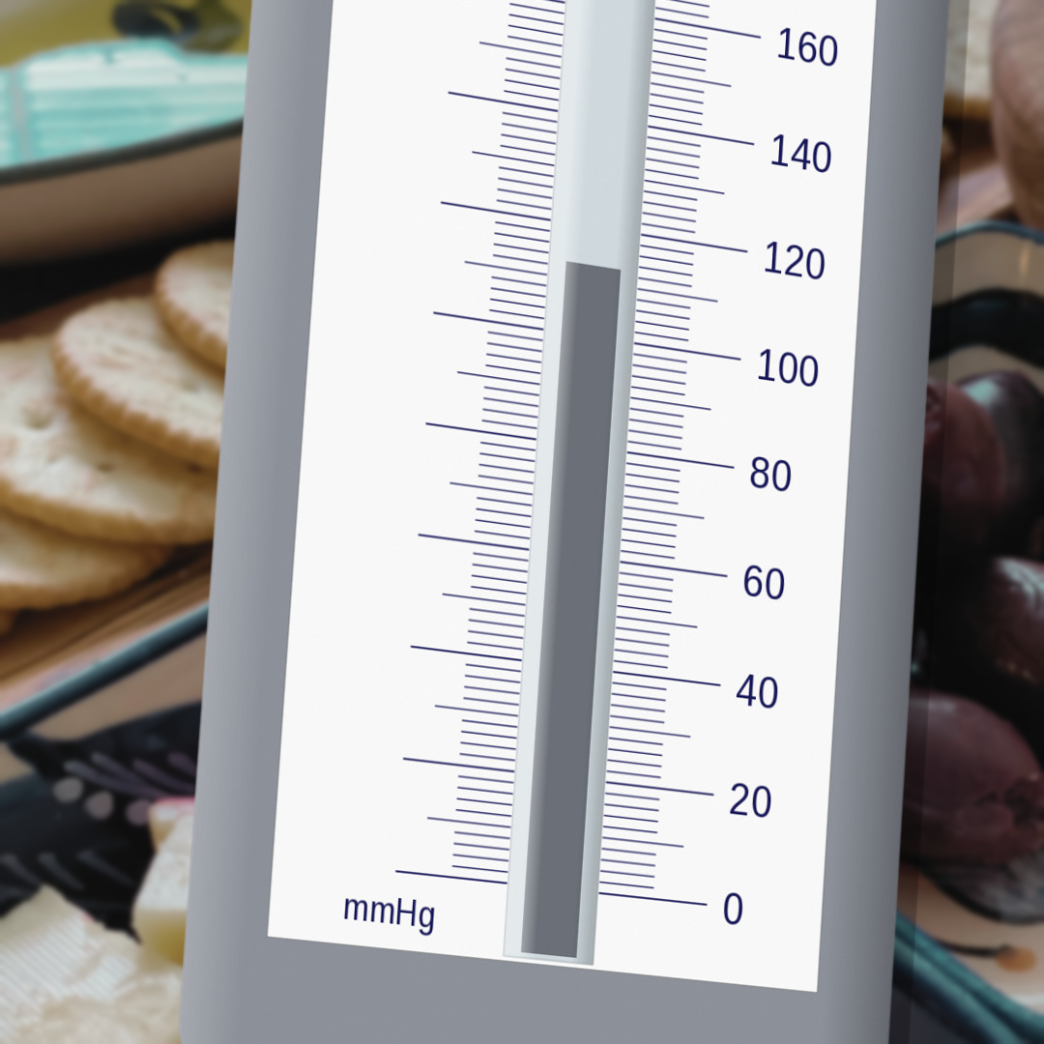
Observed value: **113** mmHg
